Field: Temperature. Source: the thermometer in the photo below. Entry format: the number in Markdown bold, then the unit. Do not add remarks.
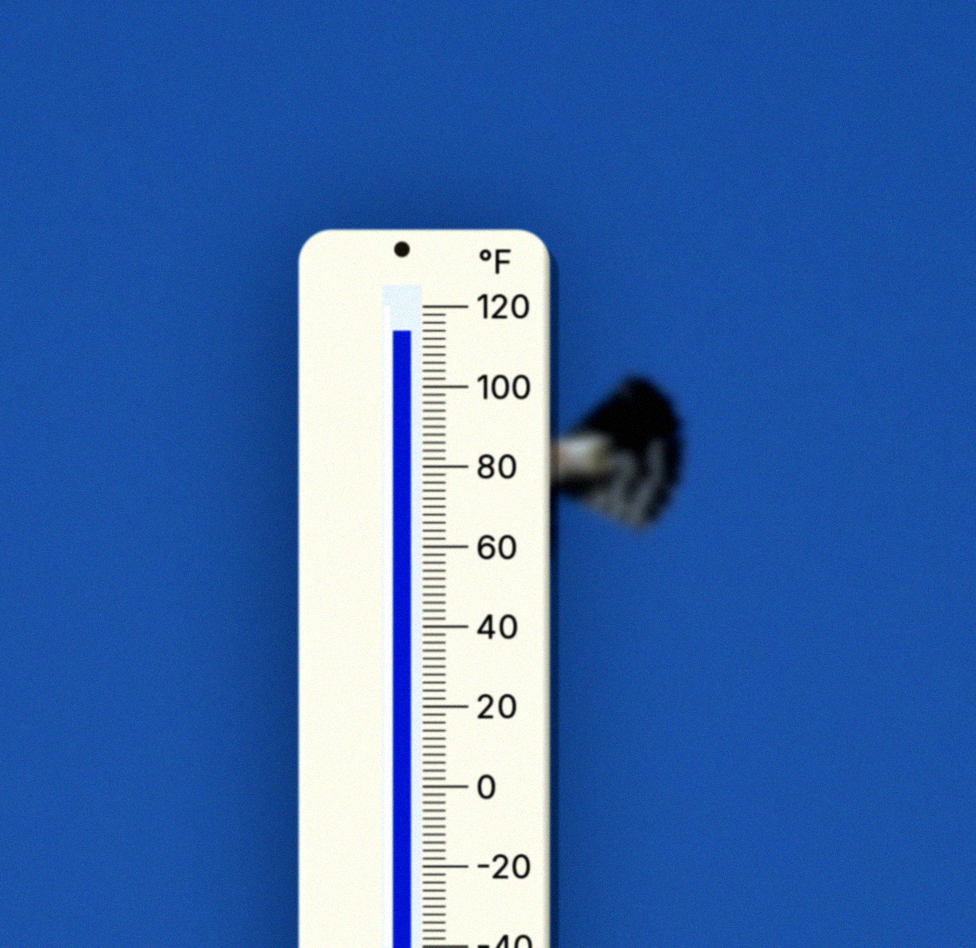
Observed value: **114** °F
